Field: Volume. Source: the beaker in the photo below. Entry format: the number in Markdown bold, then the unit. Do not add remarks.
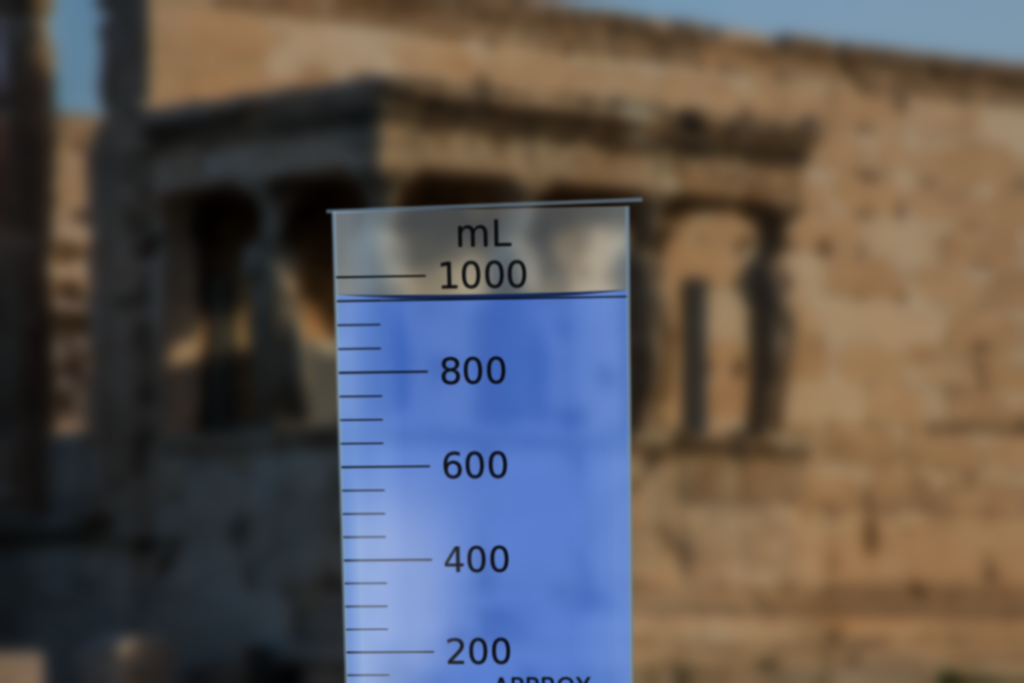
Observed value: **950** mL
